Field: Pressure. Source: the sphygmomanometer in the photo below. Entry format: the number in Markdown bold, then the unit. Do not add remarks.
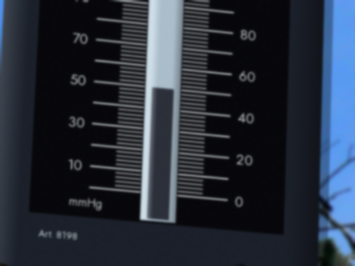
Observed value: **50** mmHg
